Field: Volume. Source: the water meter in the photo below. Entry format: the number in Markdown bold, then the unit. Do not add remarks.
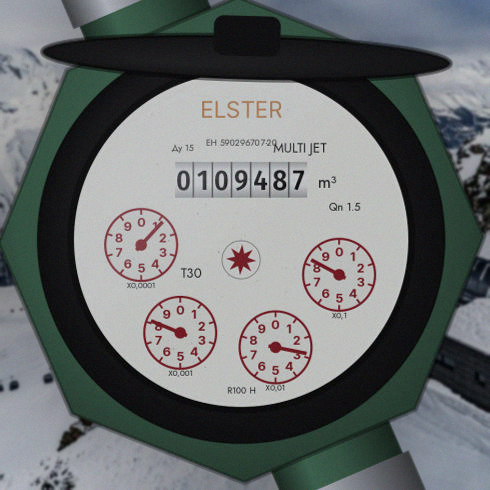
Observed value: **109487.8281** m³
